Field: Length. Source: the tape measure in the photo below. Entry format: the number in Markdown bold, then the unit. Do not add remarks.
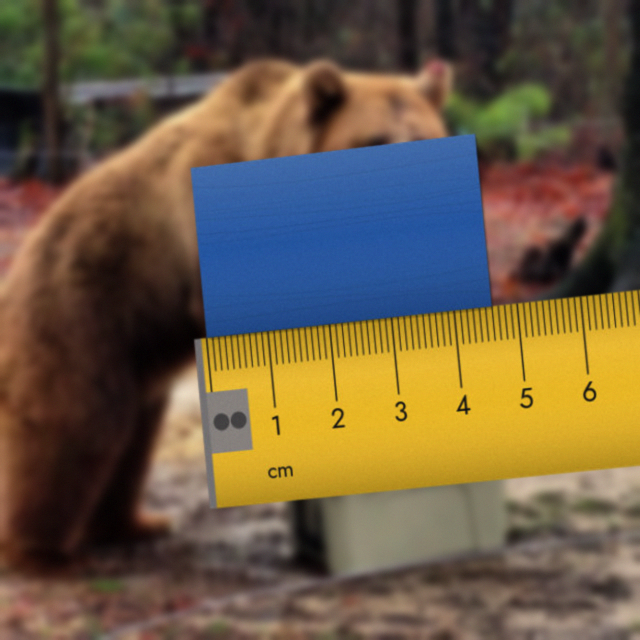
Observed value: **4.6** cm
